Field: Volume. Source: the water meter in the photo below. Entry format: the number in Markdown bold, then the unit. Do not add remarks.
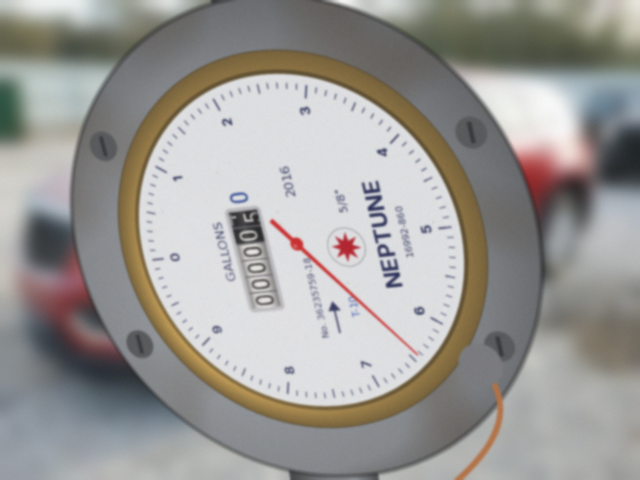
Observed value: **46.4** gal
